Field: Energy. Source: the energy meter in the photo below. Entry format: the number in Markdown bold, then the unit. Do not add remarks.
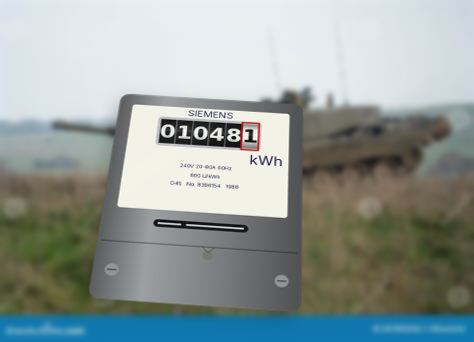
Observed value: **1048.1** kWh
